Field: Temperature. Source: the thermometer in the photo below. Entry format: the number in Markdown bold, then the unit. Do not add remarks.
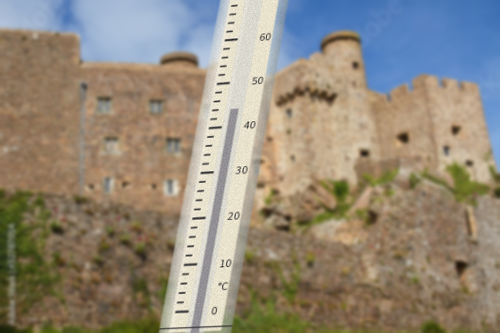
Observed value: **44** °C
